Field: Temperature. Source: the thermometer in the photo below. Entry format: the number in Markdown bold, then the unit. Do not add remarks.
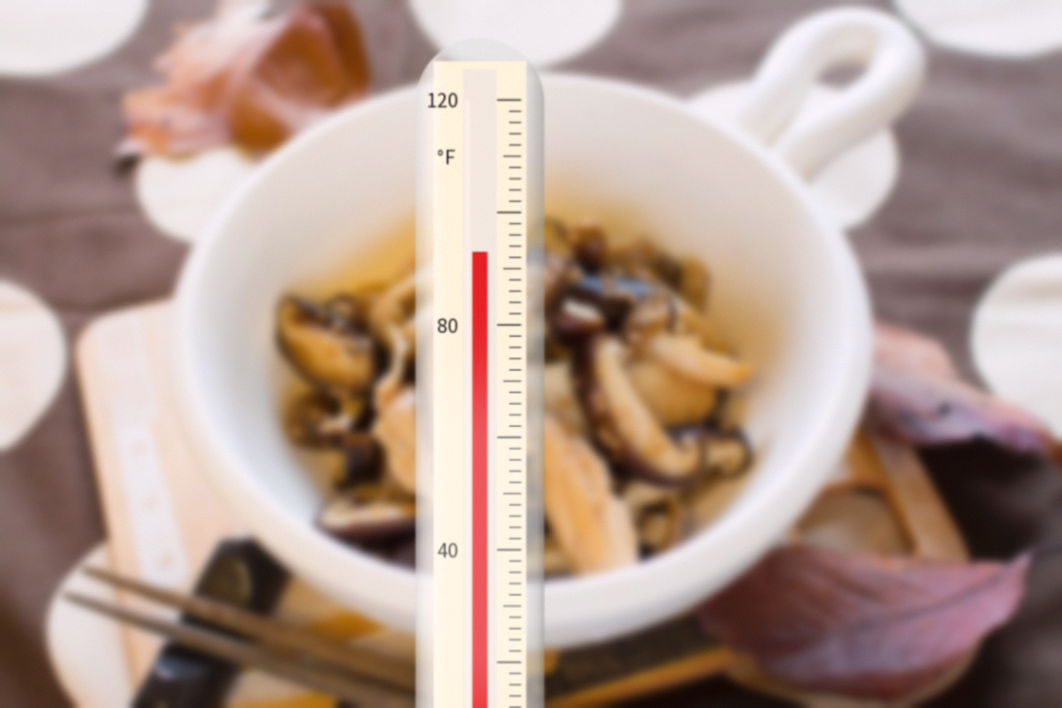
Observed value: **93** °F
